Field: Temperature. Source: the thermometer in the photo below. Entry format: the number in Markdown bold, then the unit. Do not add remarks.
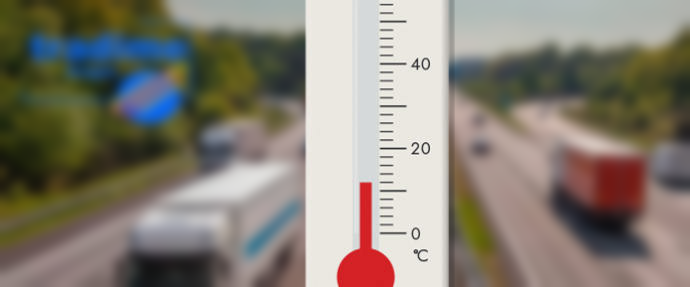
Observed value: **12** °C
